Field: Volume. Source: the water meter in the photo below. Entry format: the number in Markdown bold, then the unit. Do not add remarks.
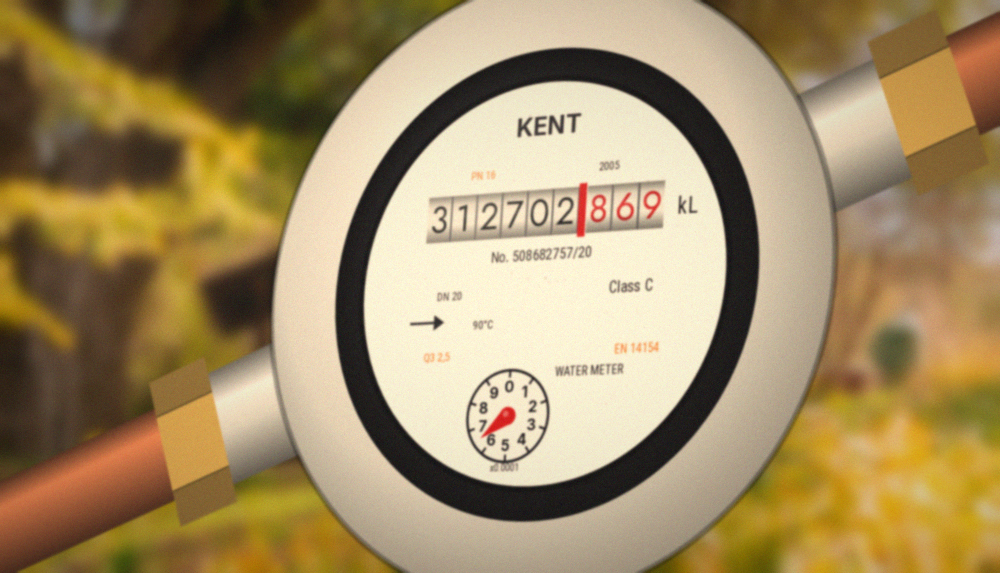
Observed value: **312702.8696** kL
